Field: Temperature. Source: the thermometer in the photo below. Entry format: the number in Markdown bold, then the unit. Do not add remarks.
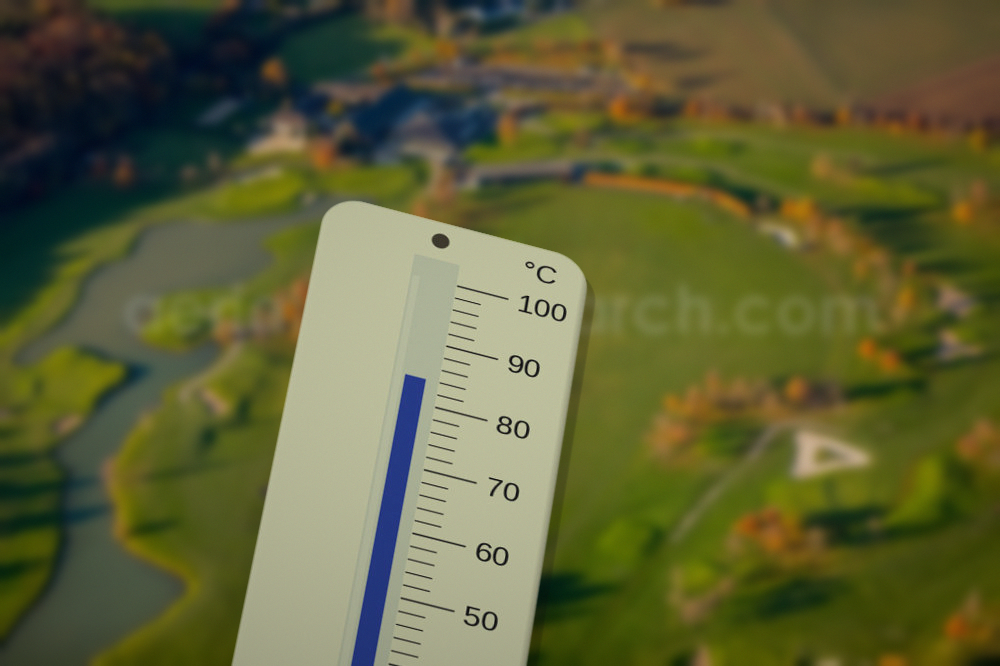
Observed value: **84** °C
